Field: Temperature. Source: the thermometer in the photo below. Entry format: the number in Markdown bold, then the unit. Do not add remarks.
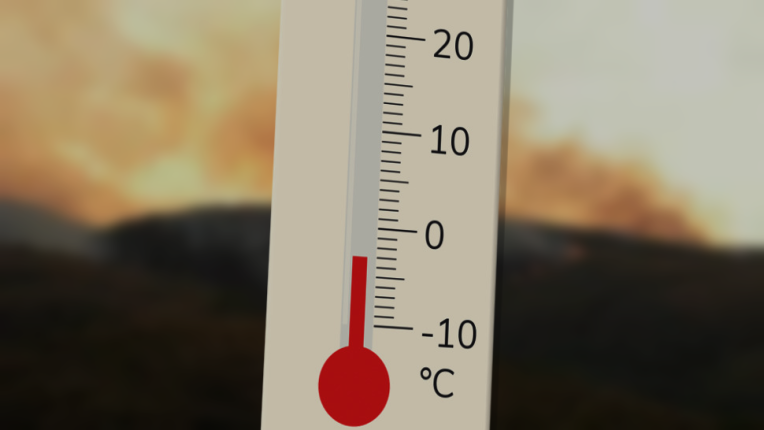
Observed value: **-3** °C
